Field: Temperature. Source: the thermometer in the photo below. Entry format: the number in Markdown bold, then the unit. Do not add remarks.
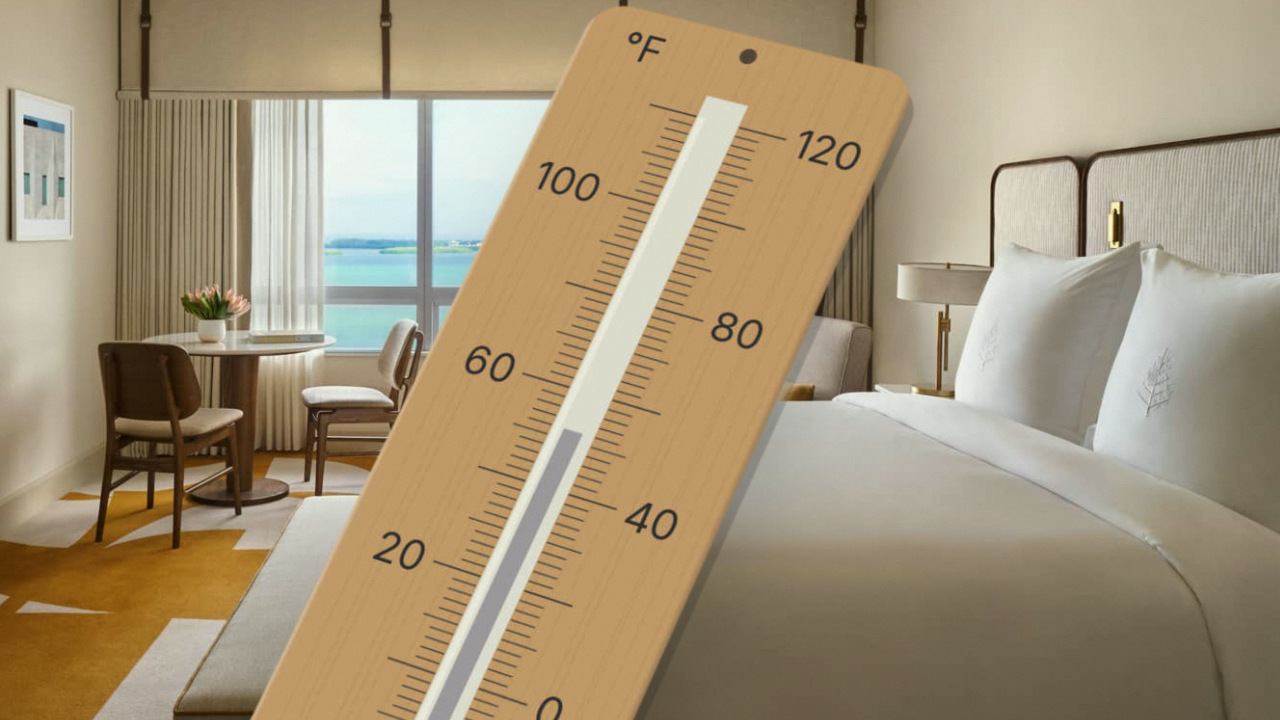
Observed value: **52** °F
